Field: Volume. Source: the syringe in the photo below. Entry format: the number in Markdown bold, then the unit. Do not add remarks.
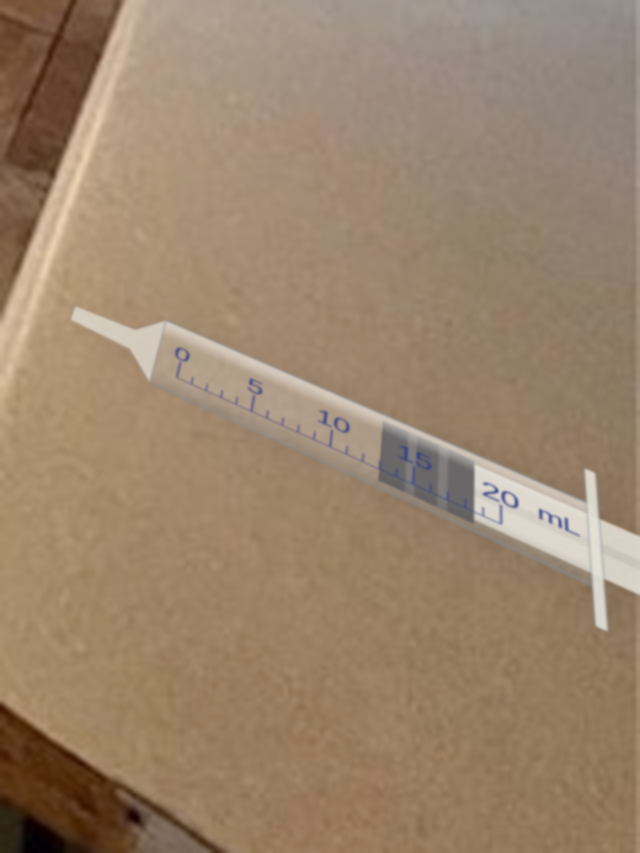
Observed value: **13** mL
